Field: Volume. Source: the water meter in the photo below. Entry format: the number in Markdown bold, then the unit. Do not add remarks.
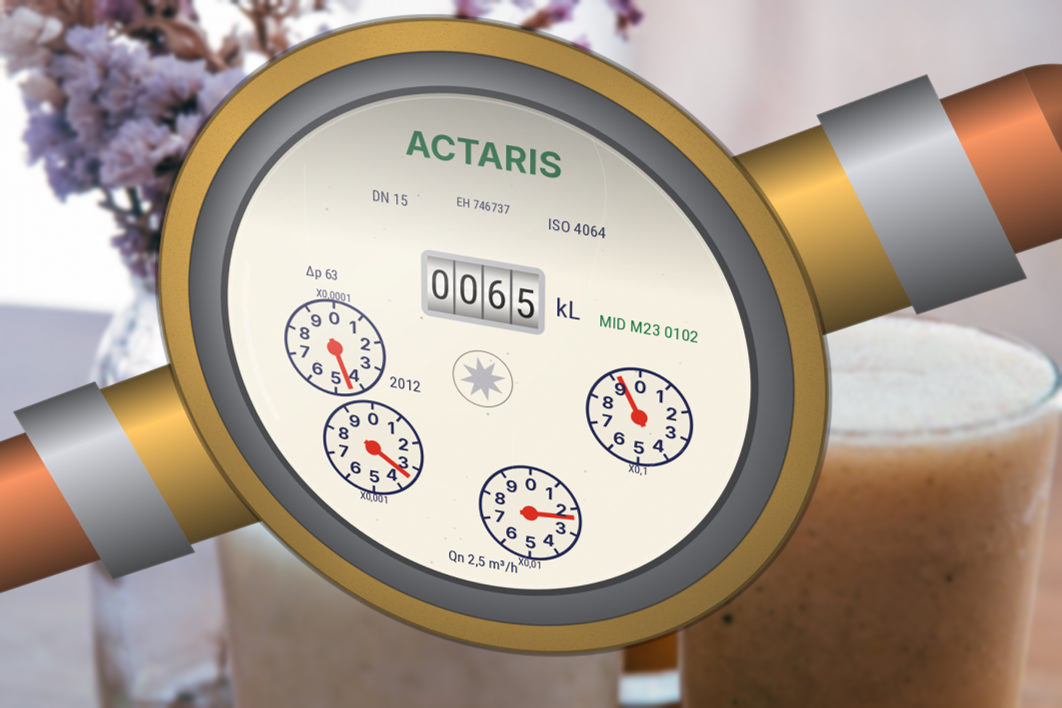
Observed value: **64.9234** kL
